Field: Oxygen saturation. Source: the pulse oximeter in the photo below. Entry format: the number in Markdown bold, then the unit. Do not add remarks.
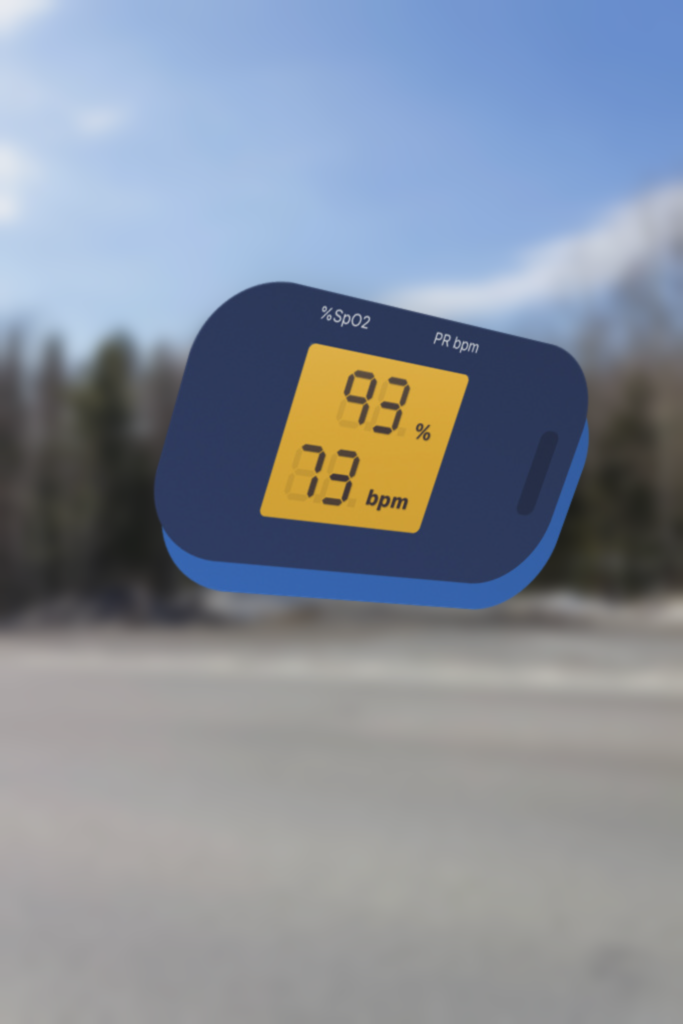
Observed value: **93** %
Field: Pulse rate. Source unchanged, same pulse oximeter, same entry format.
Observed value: **73** bpm
